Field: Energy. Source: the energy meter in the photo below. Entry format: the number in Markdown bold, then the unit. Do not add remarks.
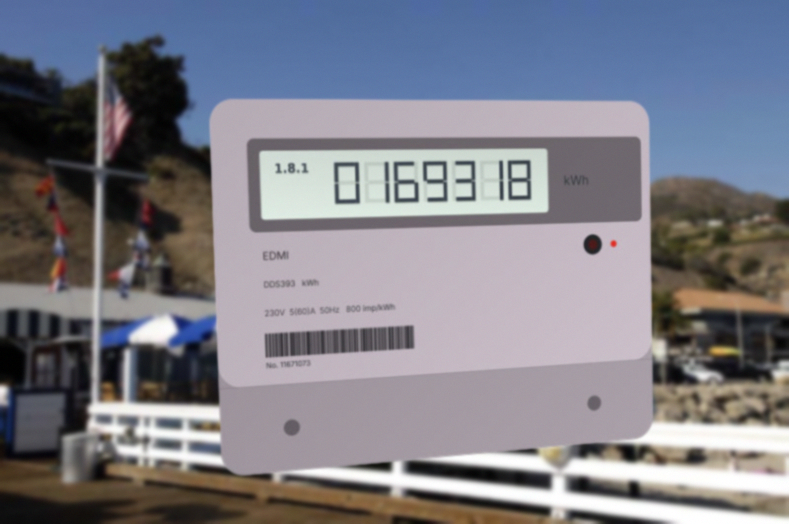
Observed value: **169318** kWh
